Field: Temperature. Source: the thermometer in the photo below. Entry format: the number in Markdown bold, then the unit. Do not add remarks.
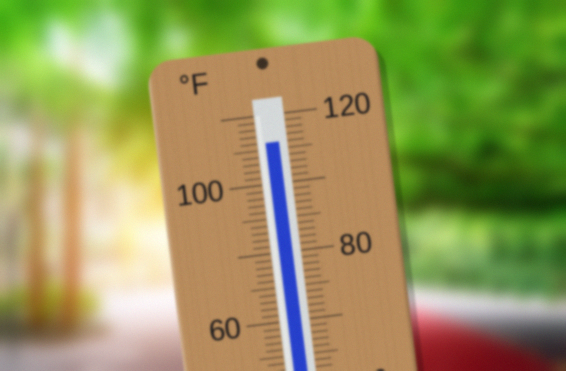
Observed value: **112** °F
